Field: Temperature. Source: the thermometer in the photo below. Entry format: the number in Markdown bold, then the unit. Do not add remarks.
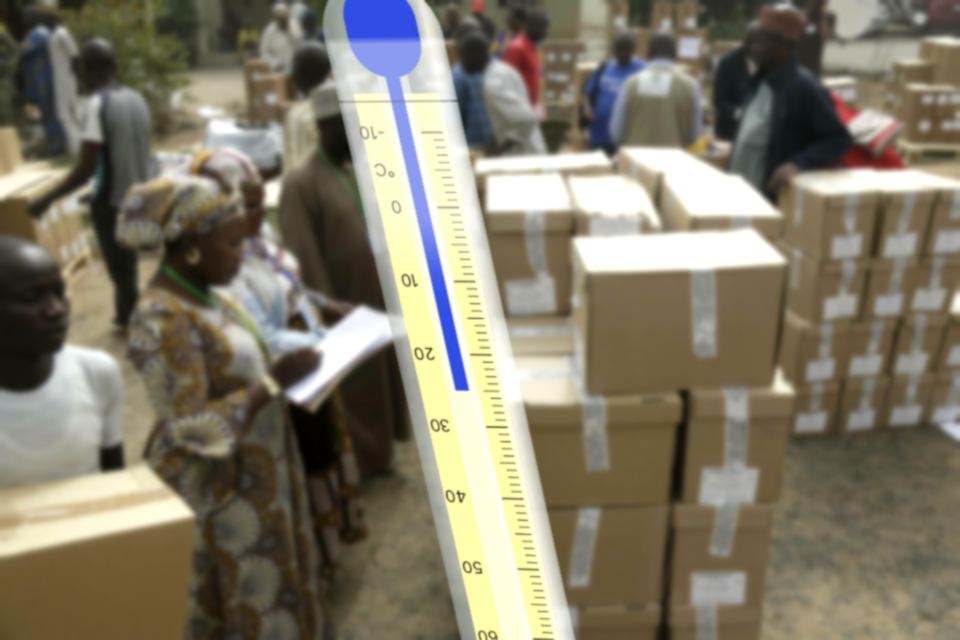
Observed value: **25** °C
